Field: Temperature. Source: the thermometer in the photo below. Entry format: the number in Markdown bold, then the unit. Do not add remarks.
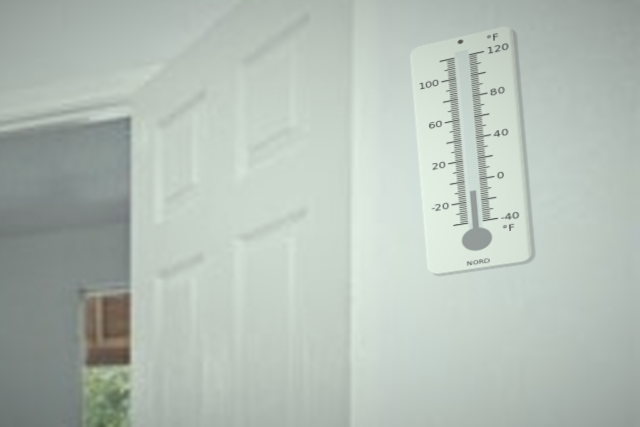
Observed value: **-10** °F
